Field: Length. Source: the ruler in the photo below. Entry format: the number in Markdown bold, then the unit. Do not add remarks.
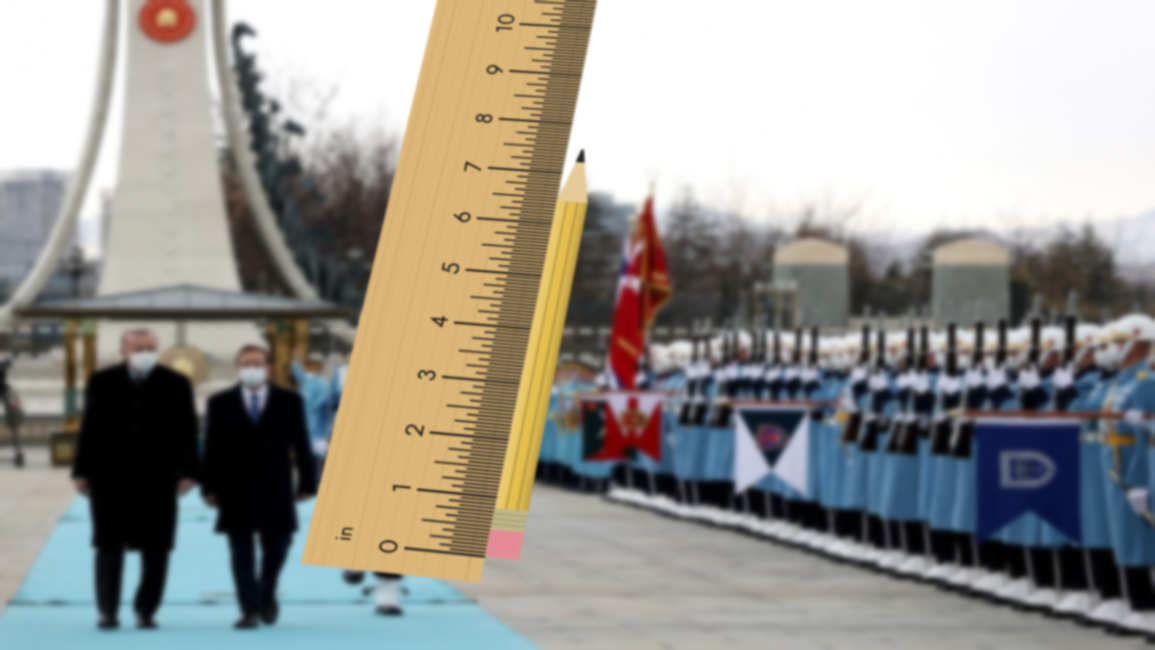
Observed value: **7.5** in
